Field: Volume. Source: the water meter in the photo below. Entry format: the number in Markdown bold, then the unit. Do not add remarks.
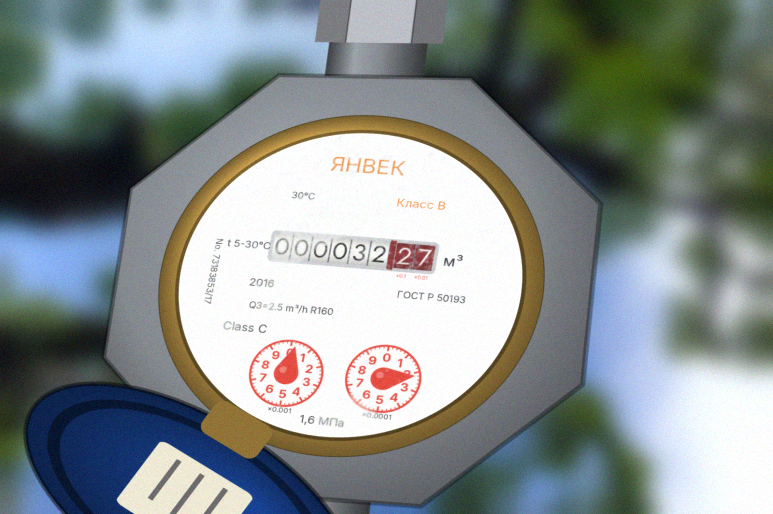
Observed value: **32.2702** m³
